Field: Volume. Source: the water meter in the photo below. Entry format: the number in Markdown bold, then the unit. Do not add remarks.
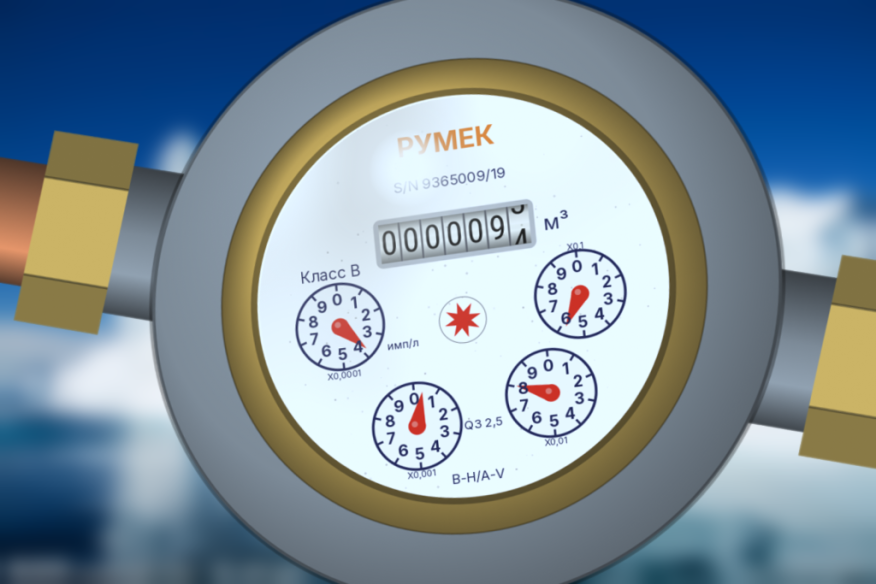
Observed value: **93.5803** m³
